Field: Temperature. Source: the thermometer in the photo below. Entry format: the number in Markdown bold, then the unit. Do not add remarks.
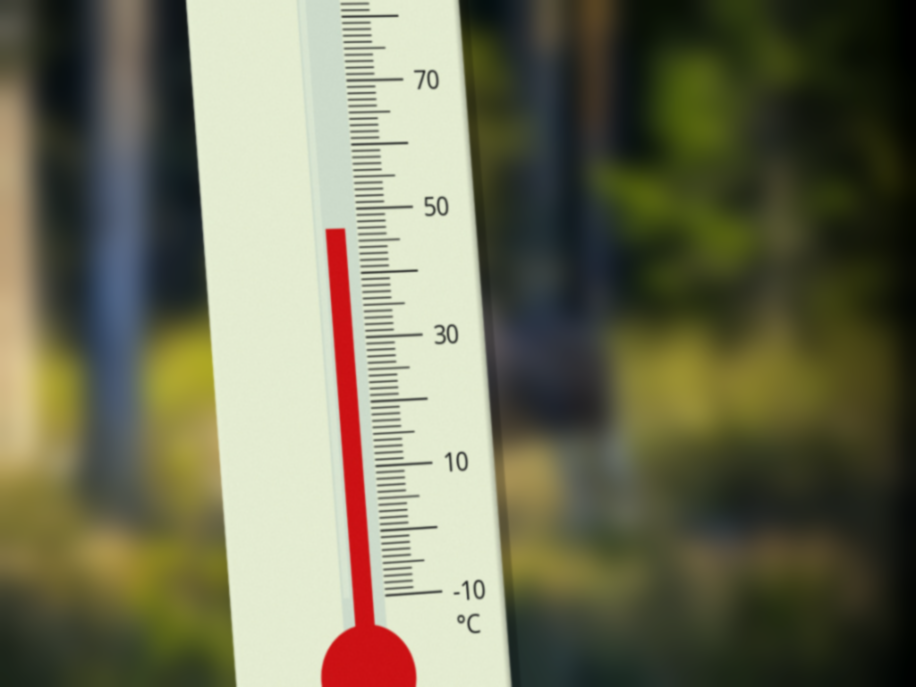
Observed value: **47** °C
